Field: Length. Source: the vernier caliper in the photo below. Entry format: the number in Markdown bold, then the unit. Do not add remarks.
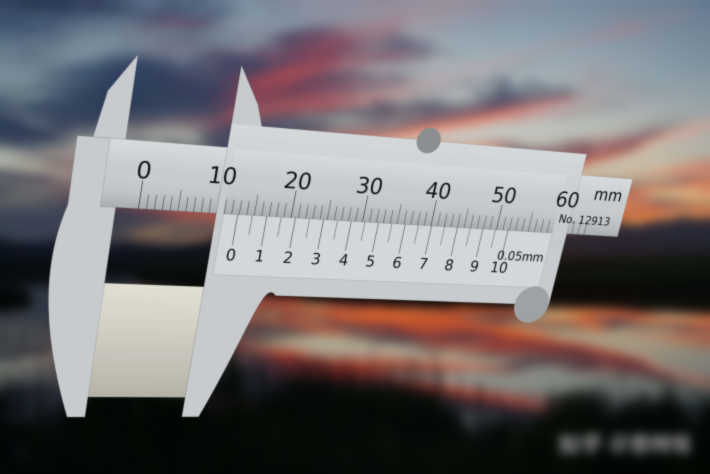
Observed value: **12.8** mm
